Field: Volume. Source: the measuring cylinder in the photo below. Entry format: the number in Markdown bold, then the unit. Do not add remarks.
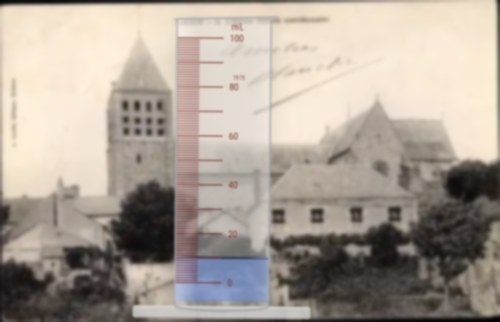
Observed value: **10** mL
